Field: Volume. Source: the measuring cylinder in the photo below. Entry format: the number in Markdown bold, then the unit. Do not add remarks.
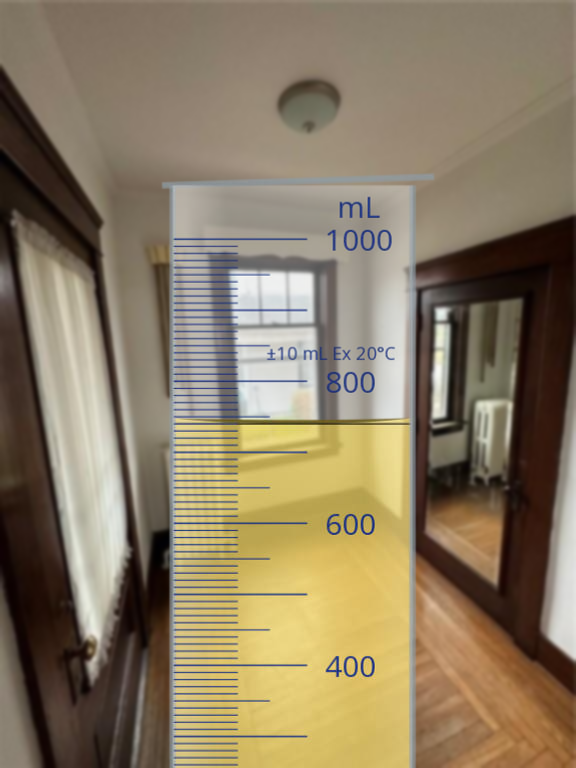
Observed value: **740** mL
